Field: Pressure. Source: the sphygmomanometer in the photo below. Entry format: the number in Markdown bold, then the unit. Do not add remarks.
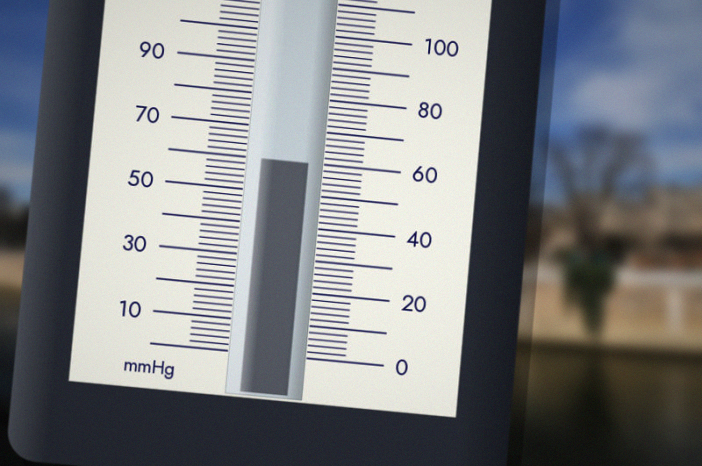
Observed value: **60** mmHg
